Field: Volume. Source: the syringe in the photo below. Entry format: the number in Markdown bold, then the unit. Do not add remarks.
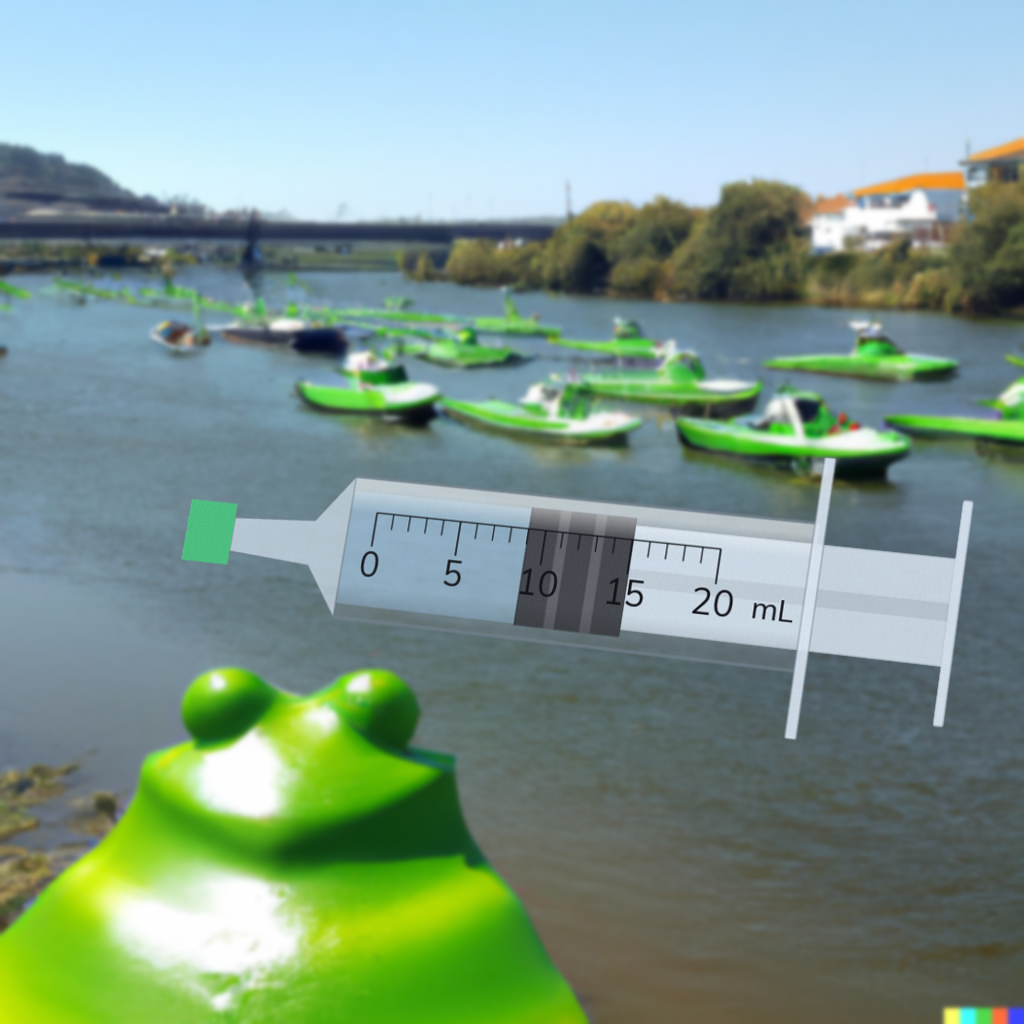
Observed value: **9** mL
